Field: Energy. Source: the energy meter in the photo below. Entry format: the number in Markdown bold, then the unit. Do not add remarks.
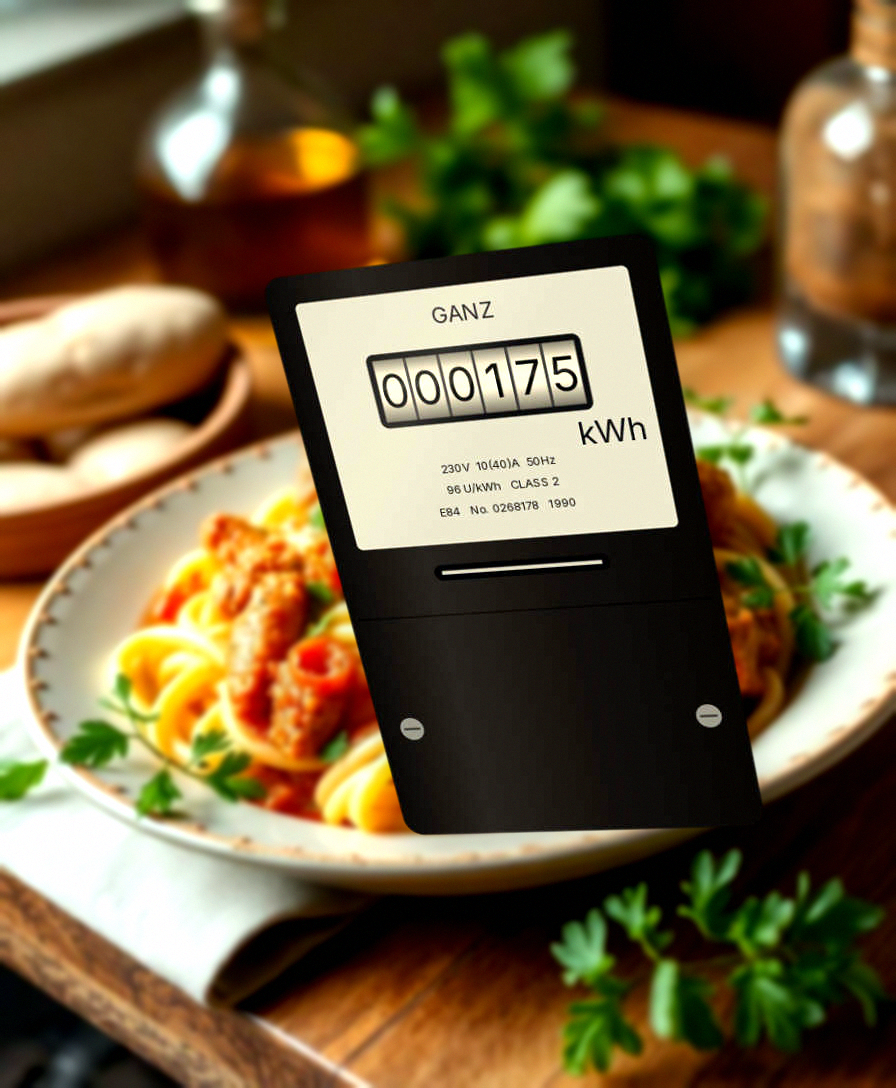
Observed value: **175** kWh
